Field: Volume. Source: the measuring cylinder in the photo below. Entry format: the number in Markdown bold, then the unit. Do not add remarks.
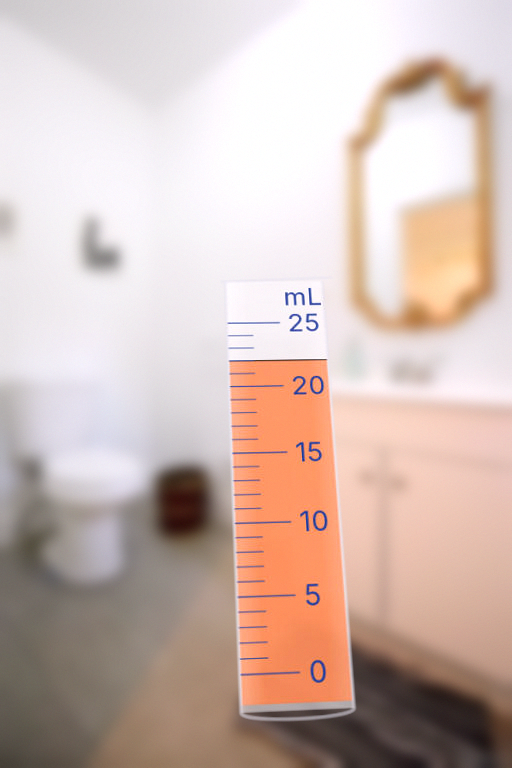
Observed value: **22** mL
